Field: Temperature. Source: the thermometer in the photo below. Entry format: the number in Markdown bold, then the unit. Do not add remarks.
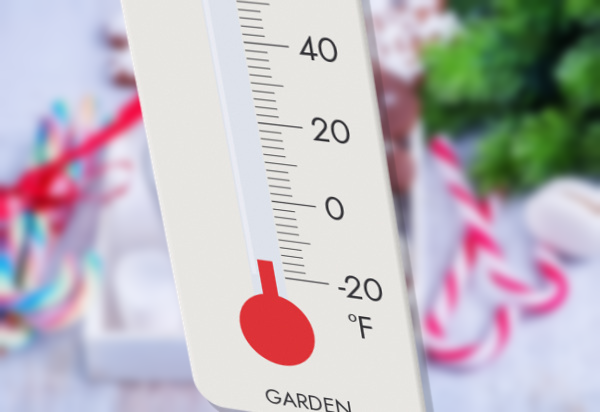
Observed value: **-16** °F
